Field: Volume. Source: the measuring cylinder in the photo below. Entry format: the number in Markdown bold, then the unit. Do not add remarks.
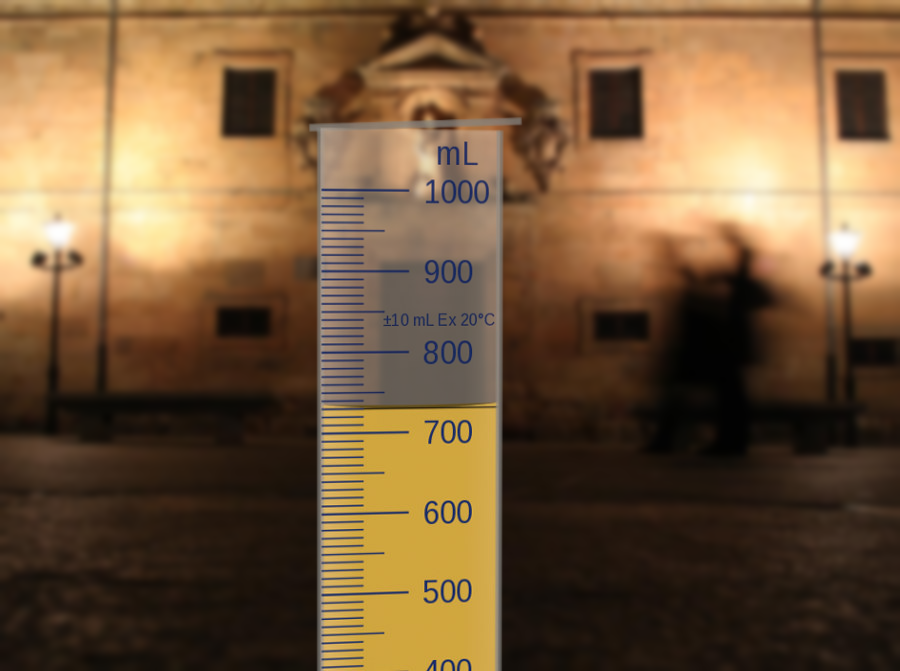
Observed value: **730** mL
